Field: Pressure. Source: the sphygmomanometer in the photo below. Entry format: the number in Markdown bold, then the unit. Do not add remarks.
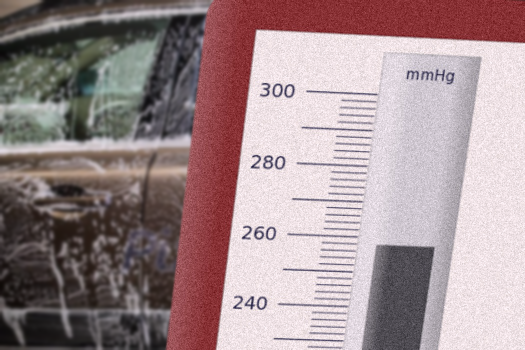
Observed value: **258** mmHg
